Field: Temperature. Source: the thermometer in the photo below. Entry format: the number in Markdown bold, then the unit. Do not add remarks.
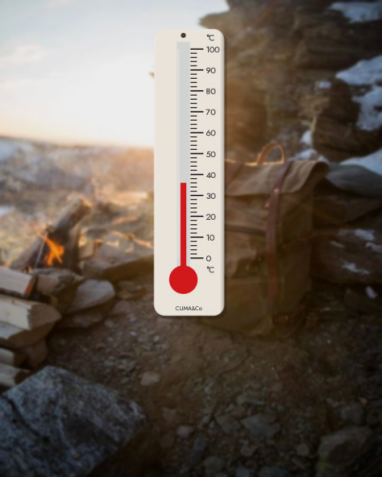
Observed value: **36** °C
